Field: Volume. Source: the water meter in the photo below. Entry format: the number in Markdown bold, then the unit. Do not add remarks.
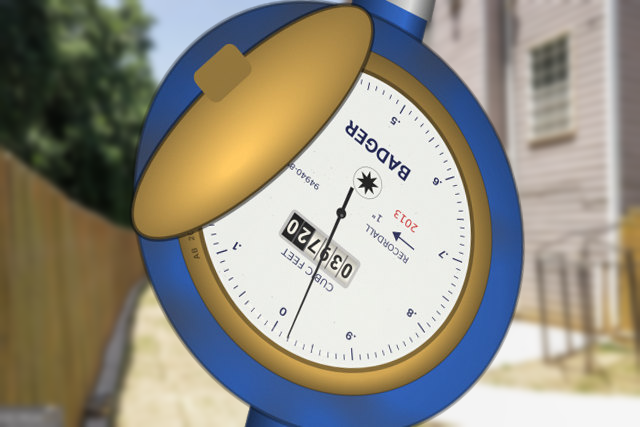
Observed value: **39719.98** ft³
